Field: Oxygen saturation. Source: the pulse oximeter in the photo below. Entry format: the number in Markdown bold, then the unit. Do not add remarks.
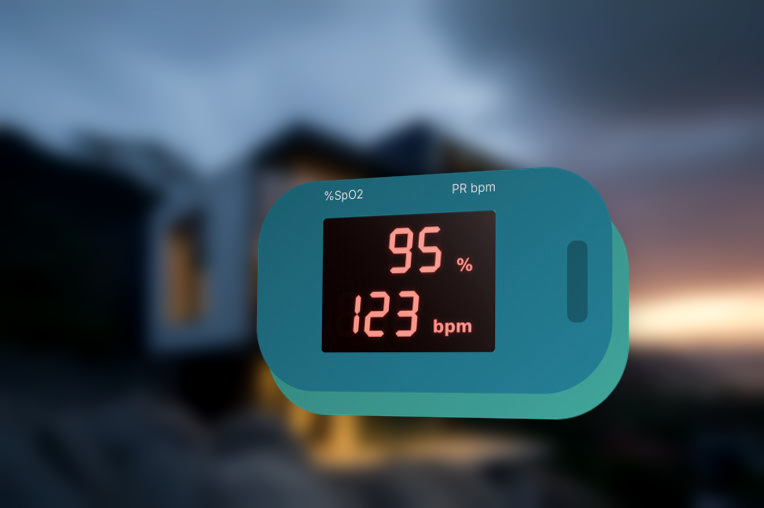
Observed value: **95** %
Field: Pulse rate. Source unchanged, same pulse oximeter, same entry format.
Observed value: **123** bpm
